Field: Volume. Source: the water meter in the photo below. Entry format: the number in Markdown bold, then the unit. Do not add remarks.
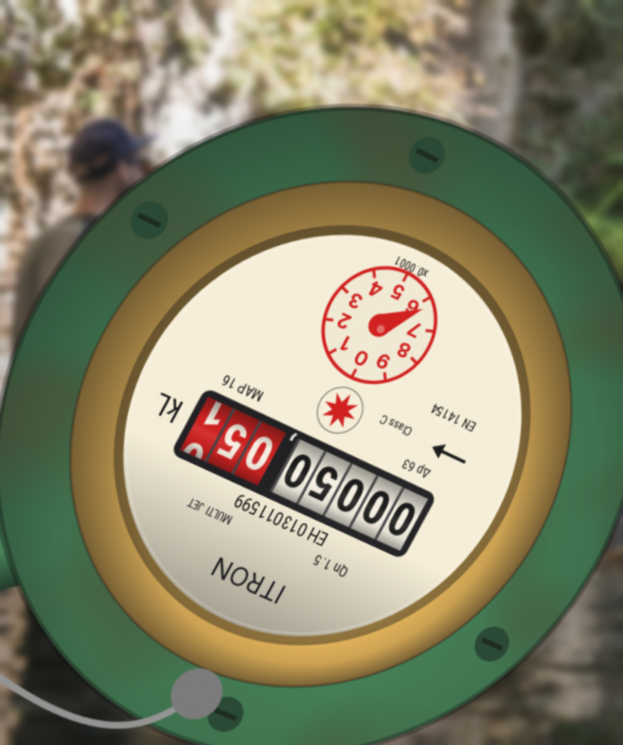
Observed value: **50.0506** kL
